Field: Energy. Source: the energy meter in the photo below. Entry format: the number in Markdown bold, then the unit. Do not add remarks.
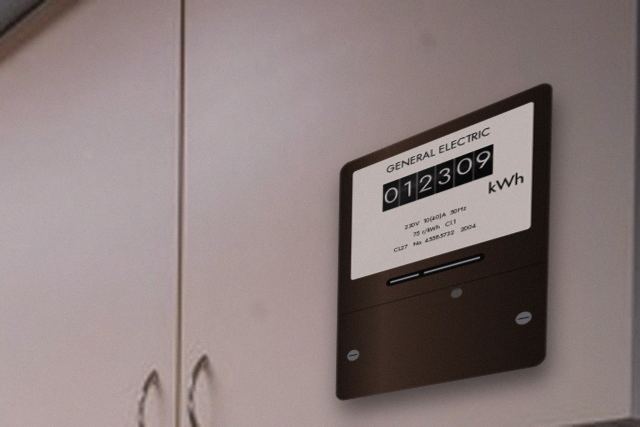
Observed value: **12309** kWh
